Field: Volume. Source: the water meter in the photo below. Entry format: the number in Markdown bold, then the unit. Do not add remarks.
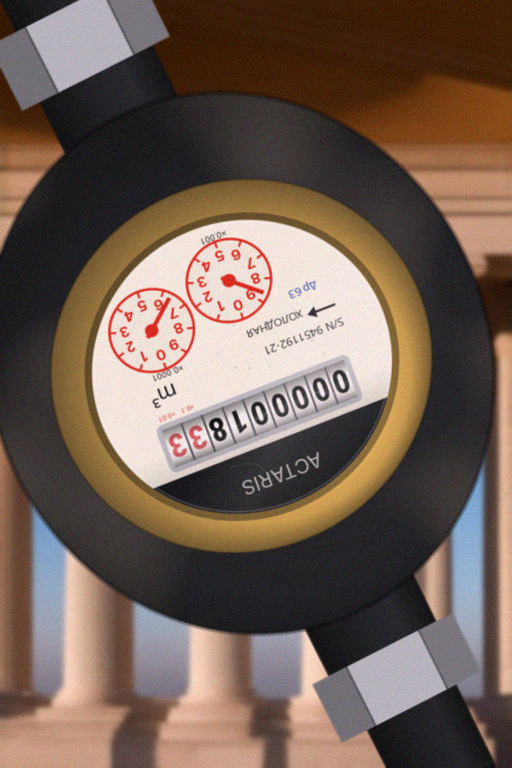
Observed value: **18.3386** m³
